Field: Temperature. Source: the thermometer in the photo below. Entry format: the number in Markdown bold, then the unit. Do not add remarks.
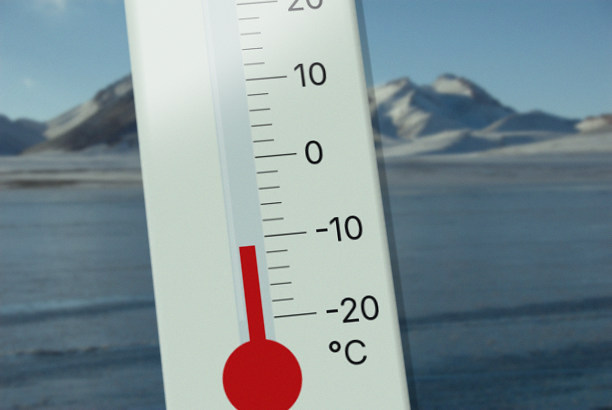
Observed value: **-11** °C
